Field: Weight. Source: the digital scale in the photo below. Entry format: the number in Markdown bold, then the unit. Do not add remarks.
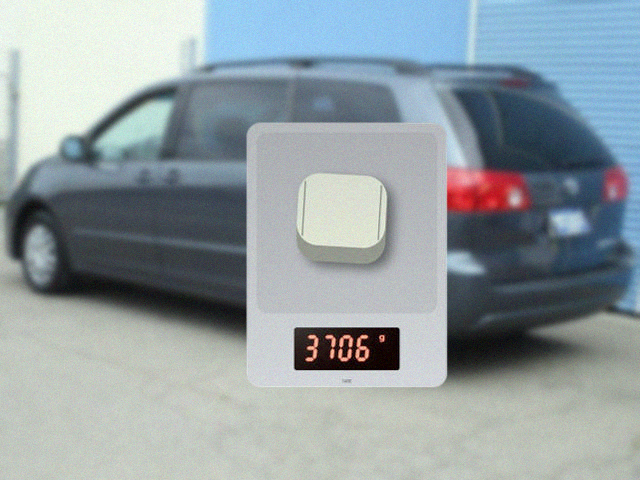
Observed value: **3706** g
